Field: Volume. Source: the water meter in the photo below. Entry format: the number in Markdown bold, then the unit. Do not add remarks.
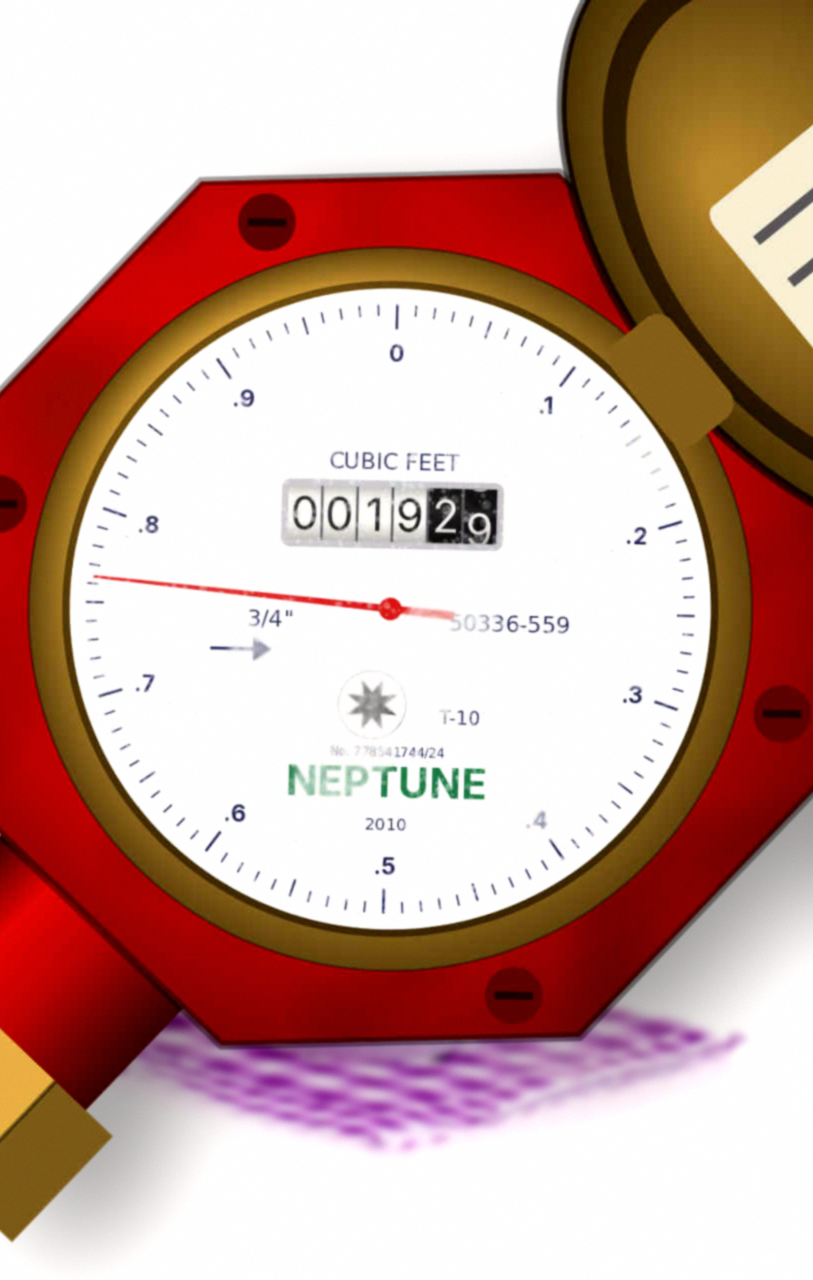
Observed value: **1928.76** ft³
